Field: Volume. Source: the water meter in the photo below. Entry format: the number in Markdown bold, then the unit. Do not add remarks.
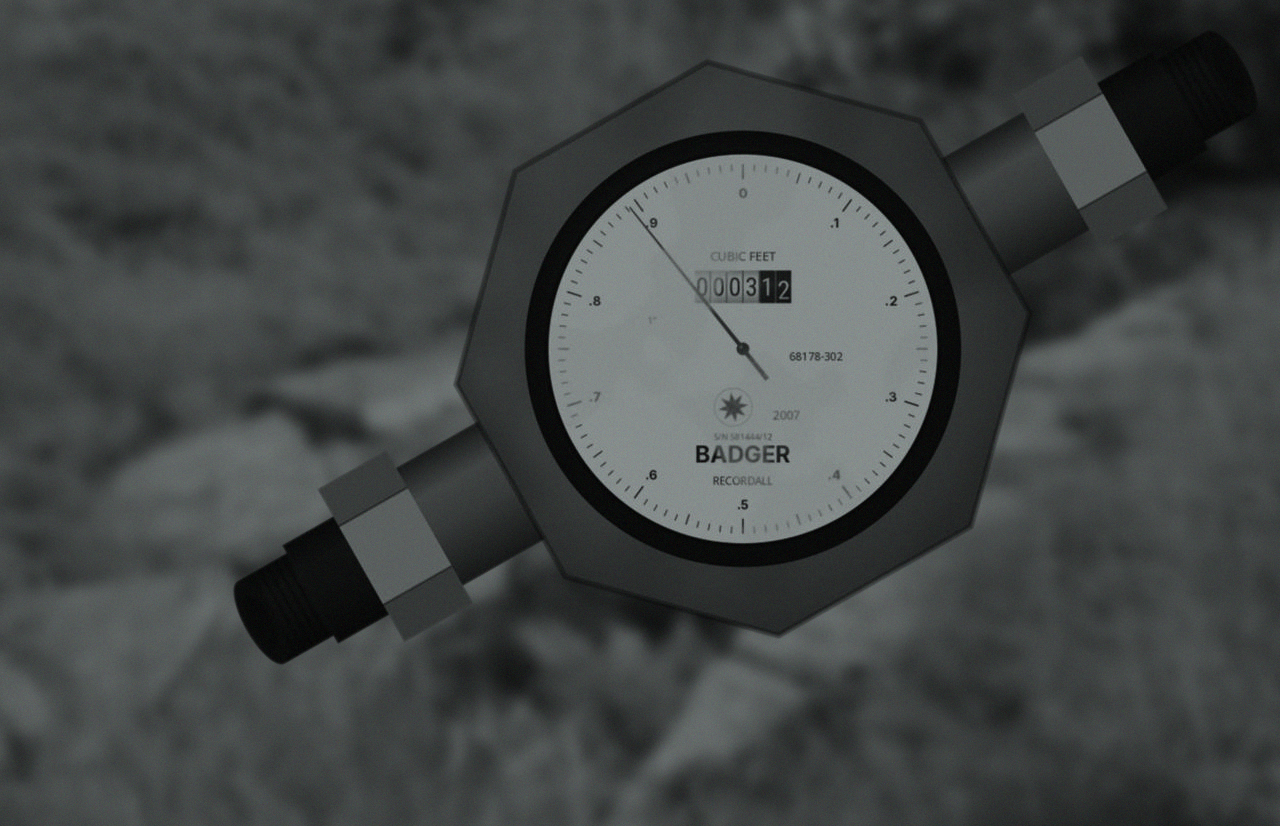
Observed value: **311.89** ft³
